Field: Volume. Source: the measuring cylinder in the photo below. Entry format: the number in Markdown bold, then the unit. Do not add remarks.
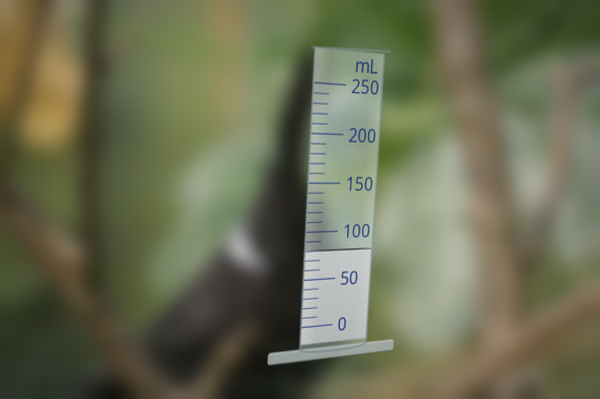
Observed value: **80** mL
